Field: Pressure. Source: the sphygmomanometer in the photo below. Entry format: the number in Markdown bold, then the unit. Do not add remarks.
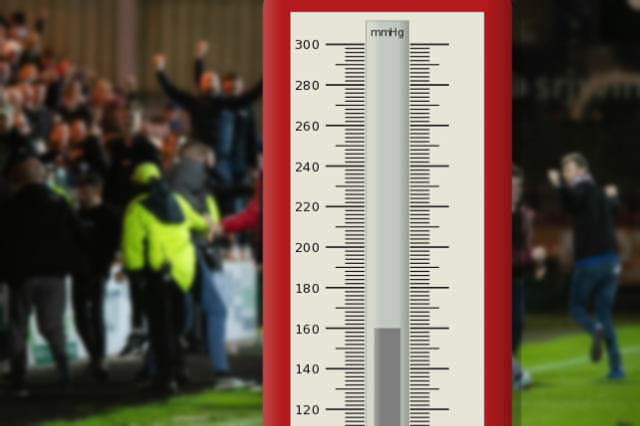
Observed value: **160** mmHg
